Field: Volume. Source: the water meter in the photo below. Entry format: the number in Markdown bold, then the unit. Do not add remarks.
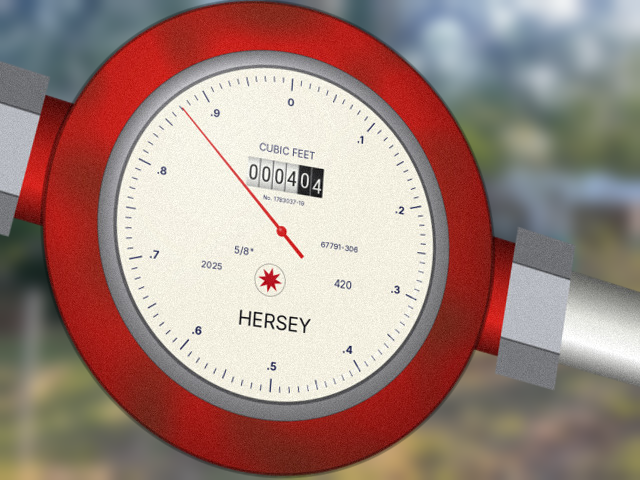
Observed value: **403.87** ft³
